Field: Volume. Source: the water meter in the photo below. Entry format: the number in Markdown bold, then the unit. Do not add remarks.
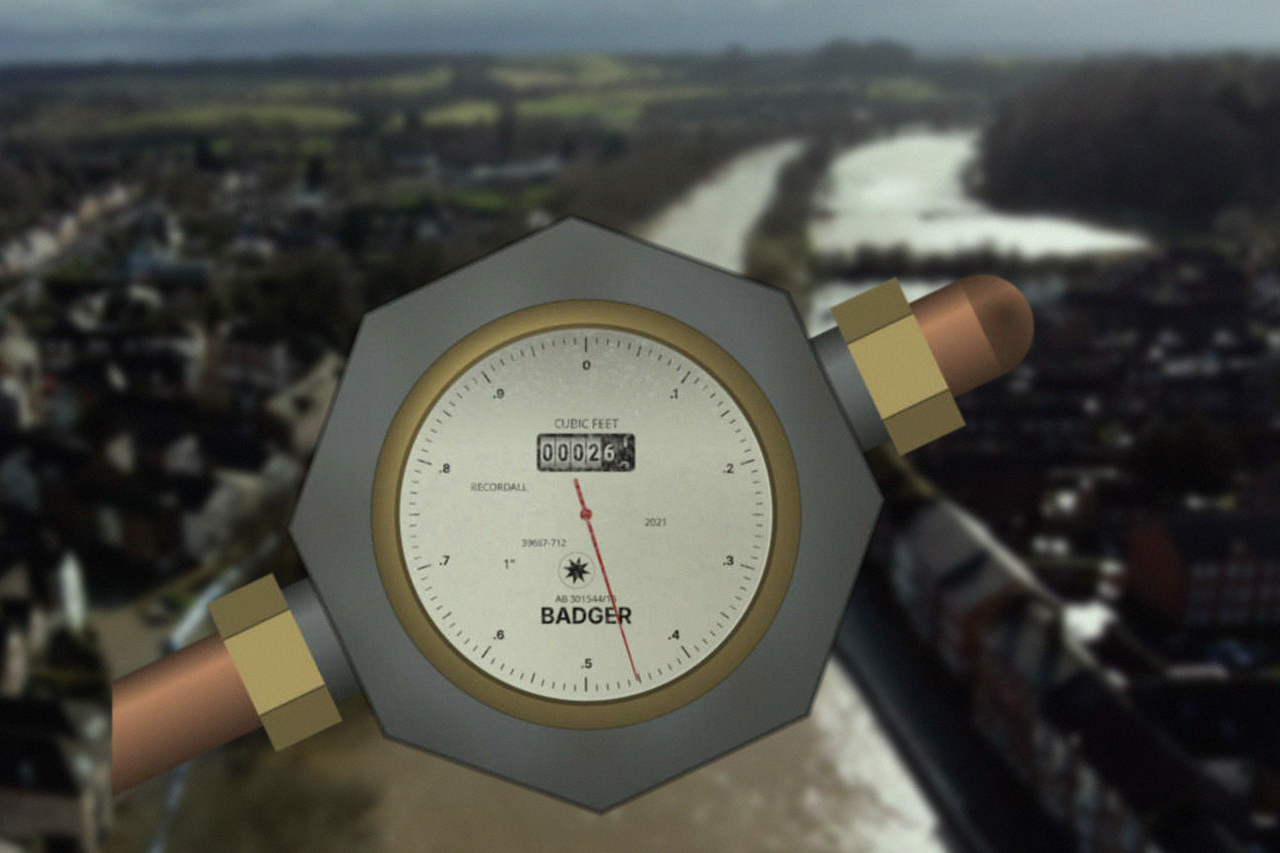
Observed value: **261.45** ft³
